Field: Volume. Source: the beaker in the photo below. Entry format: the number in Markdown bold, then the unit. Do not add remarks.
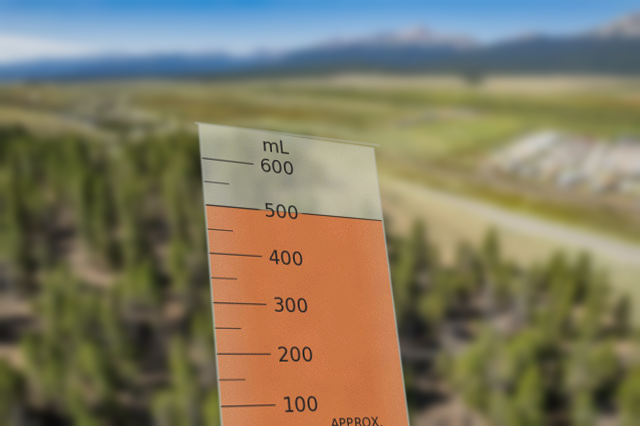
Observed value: **500** mL
